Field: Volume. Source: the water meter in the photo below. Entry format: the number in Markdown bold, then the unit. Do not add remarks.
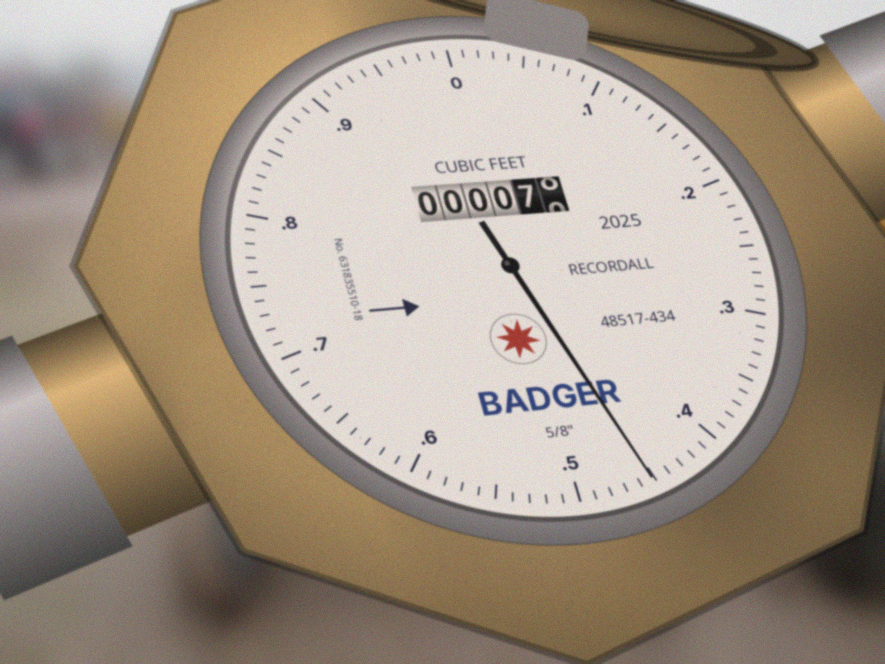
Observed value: **78.45** ft³
